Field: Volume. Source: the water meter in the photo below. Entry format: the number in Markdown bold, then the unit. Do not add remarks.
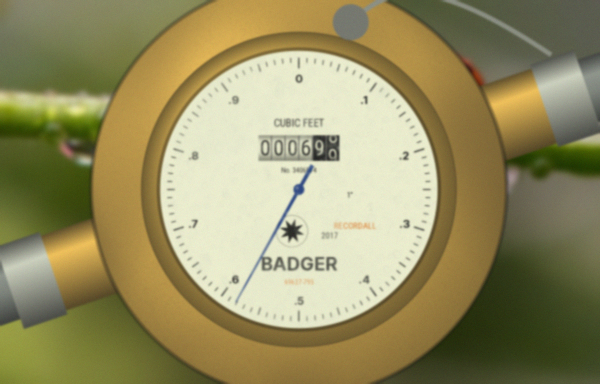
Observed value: **698.58** ft³
